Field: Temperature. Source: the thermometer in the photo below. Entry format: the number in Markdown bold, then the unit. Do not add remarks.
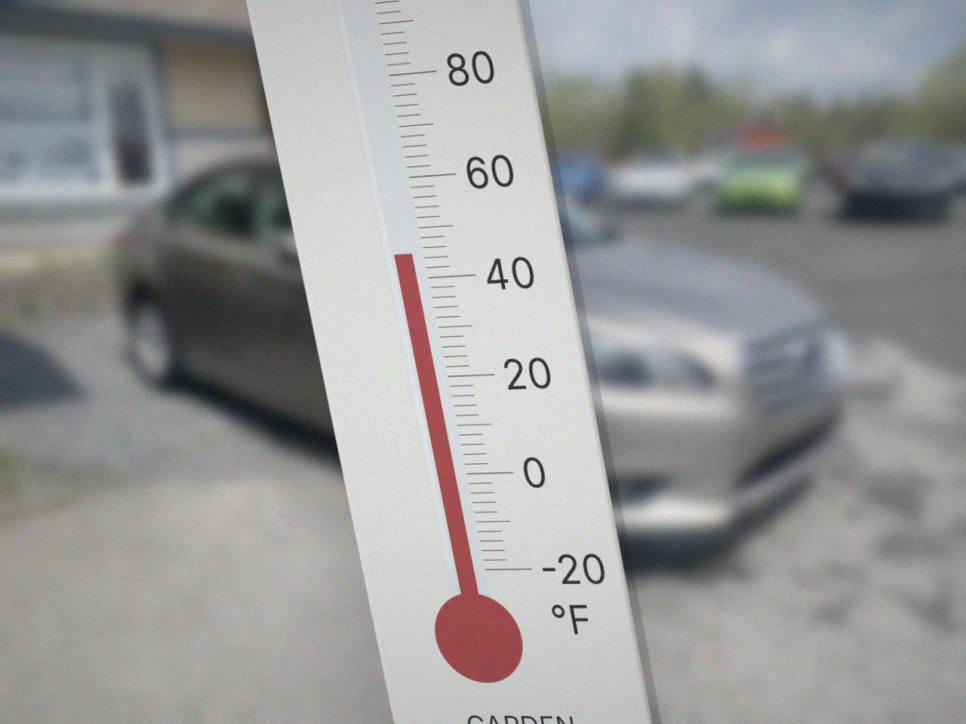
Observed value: **45** °F
